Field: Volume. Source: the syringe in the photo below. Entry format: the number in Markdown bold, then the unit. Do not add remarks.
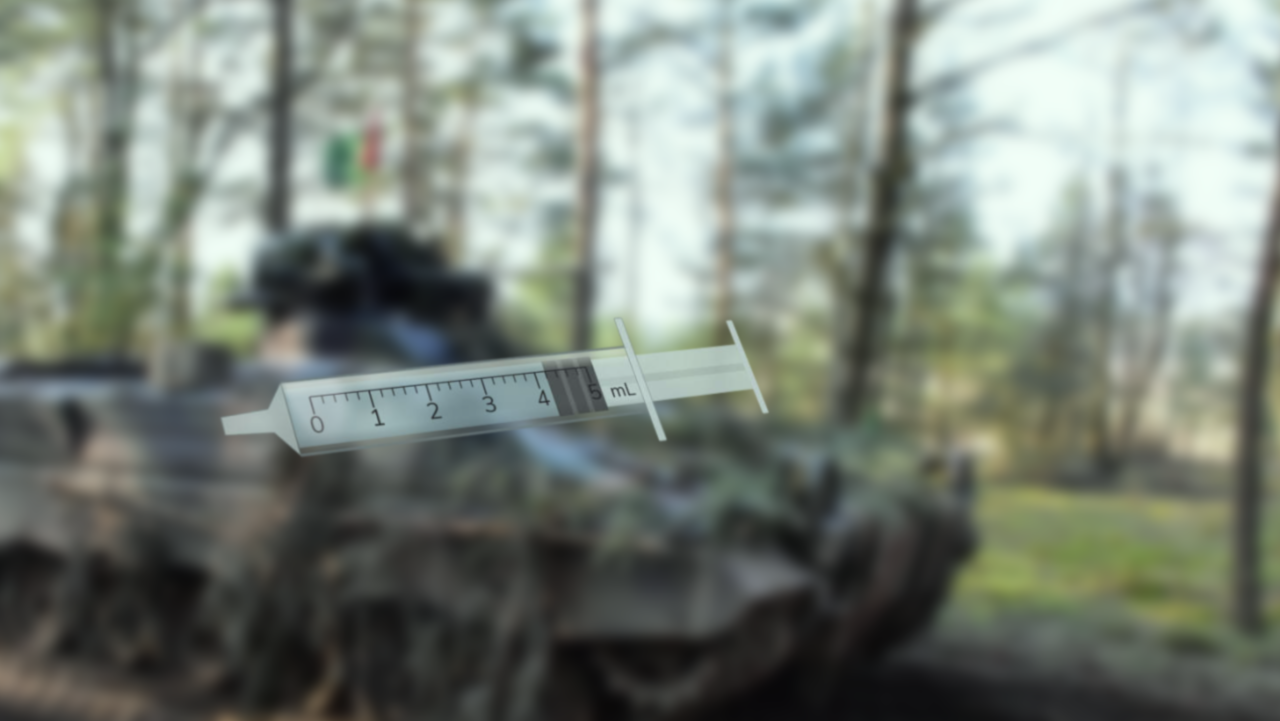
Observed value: **4.2** mL
